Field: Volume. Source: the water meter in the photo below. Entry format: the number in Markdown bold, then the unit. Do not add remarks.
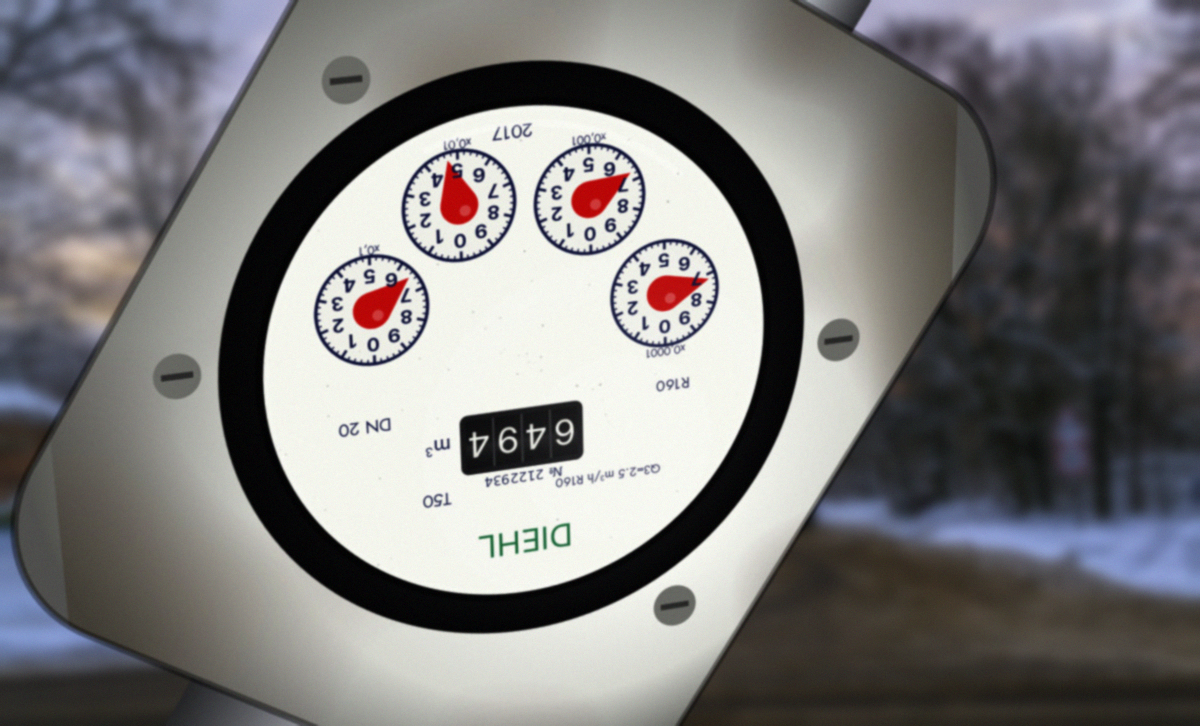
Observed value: **6494.6467** m³
